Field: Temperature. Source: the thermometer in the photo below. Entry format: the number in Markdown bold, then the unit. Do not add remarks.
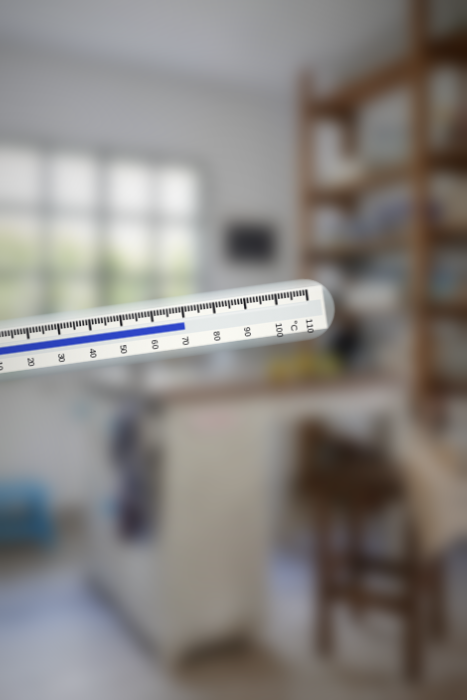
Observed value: **70** °C
